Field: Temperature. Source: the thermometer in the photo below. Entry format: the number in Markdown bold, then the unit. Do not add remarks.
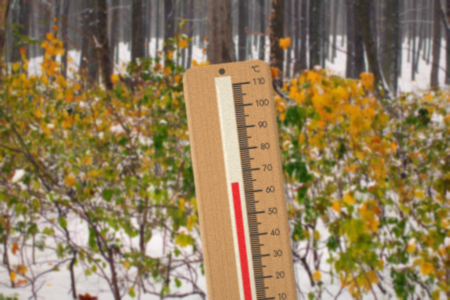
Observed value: **65** °C
